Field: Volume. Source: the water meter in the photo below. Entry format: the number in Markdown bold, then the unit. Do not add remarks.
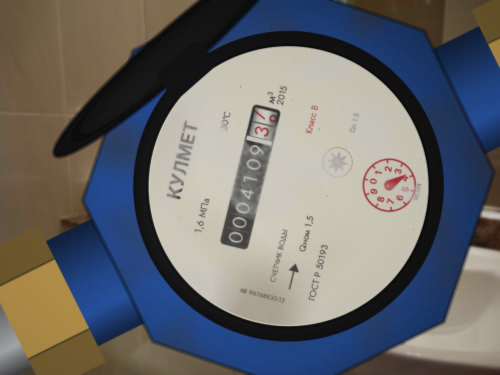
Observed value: **4109.373** m³
